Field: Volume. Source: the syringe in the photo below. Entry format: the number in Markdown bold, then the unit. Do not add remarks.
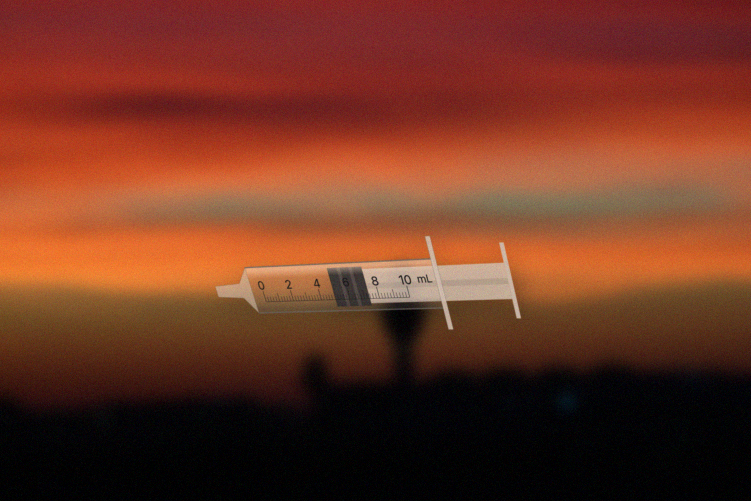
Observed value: **5** mL
